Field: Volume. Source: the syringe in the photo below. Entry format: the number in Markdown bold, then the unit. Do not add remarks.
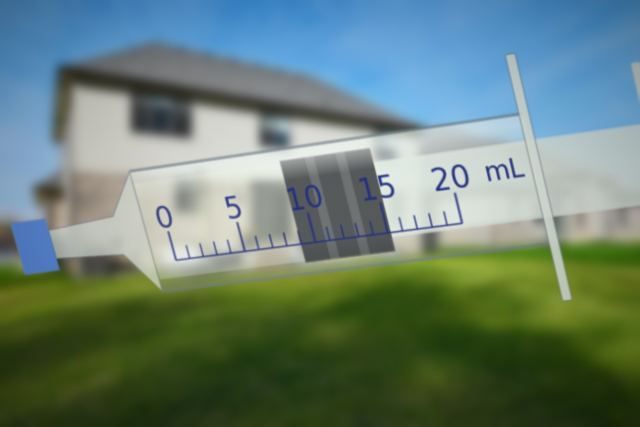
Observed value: **9** mL
